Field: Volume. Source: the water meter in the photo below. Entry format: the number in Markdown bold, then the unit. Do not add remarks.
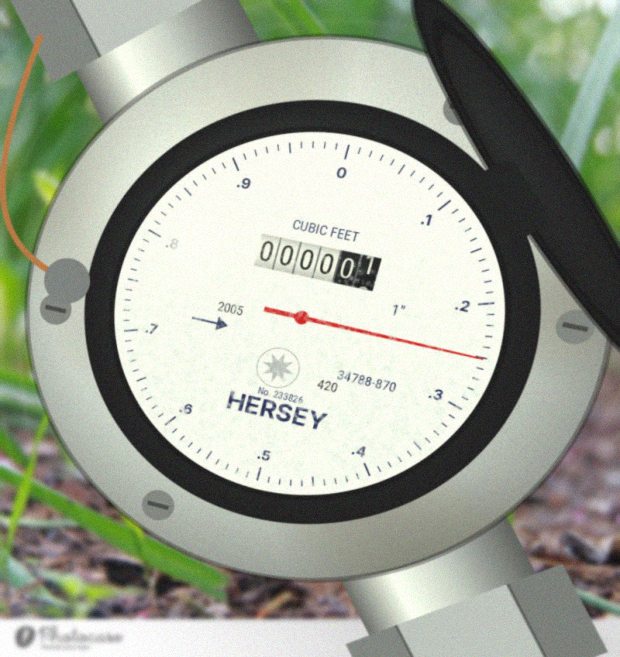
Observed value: **1.25** ft³
